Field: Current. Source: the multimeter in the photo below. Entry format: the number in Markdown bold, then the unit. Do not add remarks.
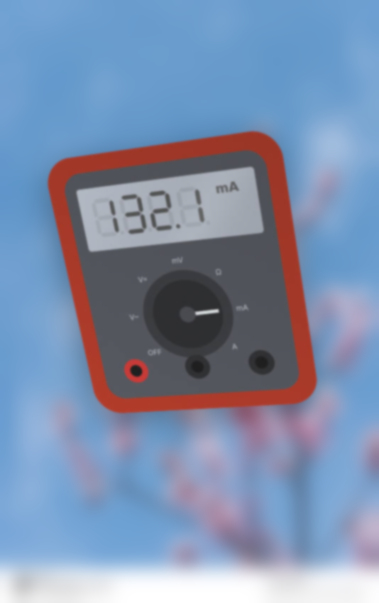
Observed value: **132.1** mA
